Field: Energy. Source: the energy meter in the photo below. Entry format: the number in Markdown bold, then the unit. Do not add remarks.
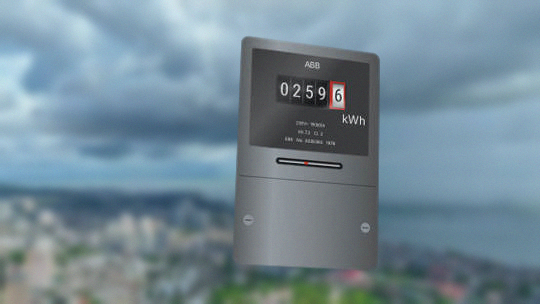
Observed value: **259.6** kWh
